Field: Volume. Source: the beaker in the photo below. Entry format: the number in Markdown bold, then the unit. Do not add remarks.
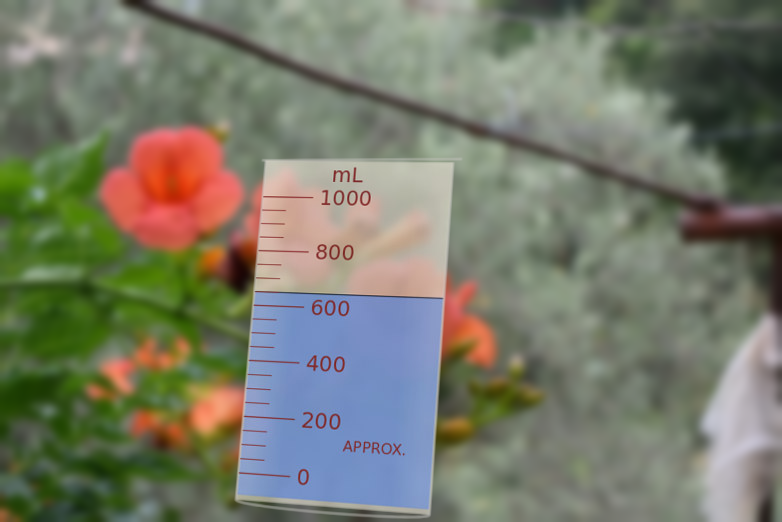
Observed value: **650** mL
